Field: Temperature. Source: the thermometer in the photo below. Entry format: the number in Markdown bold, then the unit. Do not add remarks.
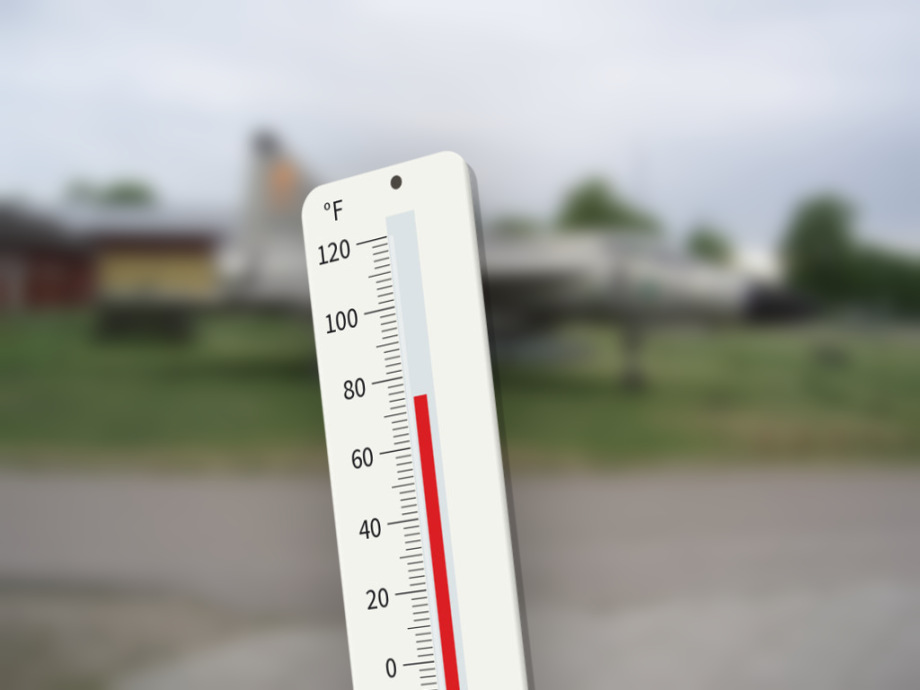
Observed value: **74** °F
